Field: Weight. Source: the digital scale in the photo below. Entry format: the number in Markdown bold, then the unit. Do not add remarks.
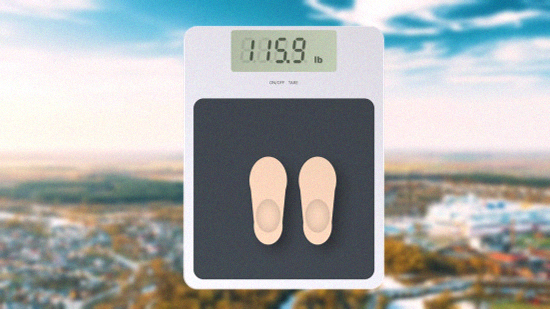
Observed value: **115.9** lb
